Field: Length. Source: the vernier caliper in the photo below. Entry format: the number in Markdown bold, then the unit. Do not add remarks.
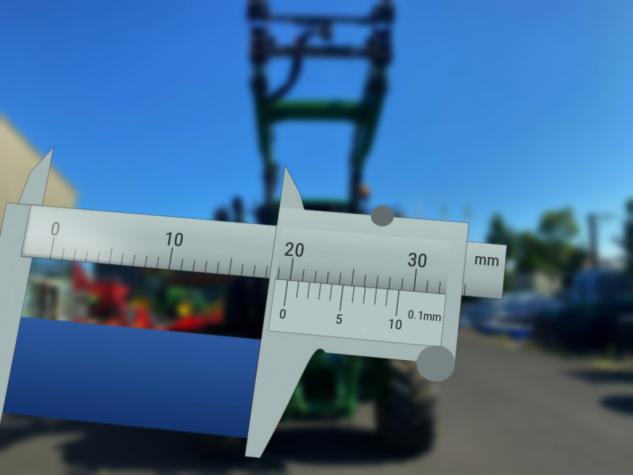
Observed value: **19.8** mm
